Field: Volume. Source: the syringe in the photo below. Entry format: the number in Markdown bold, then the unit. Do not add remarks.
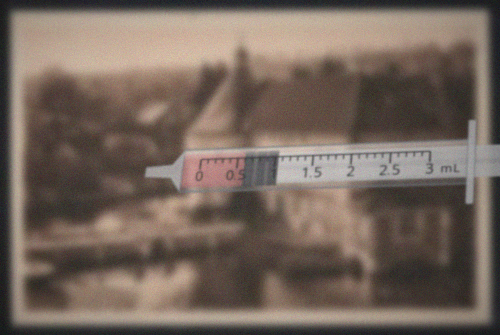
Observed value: **0.6** mL
